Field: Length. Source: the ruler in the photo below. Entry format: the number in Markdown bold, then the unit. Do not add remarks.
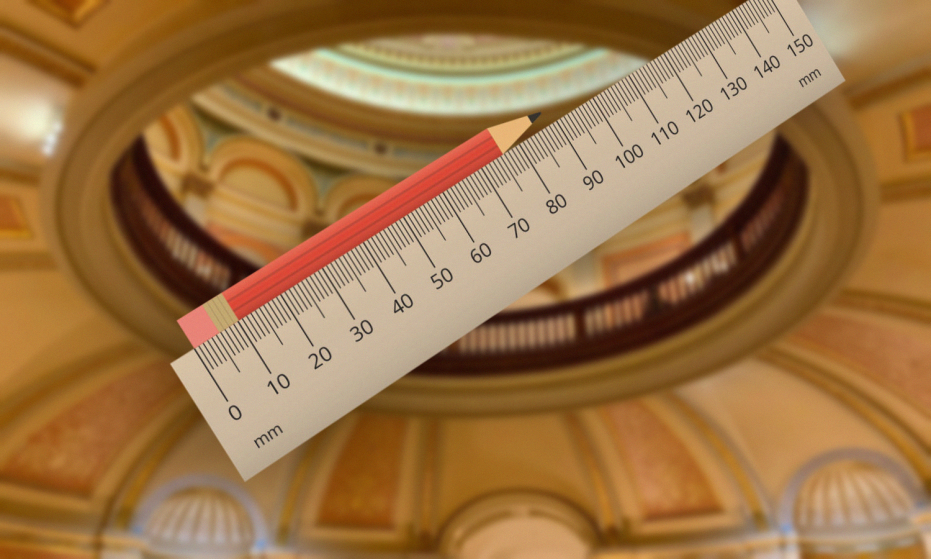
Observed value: **88** mm
